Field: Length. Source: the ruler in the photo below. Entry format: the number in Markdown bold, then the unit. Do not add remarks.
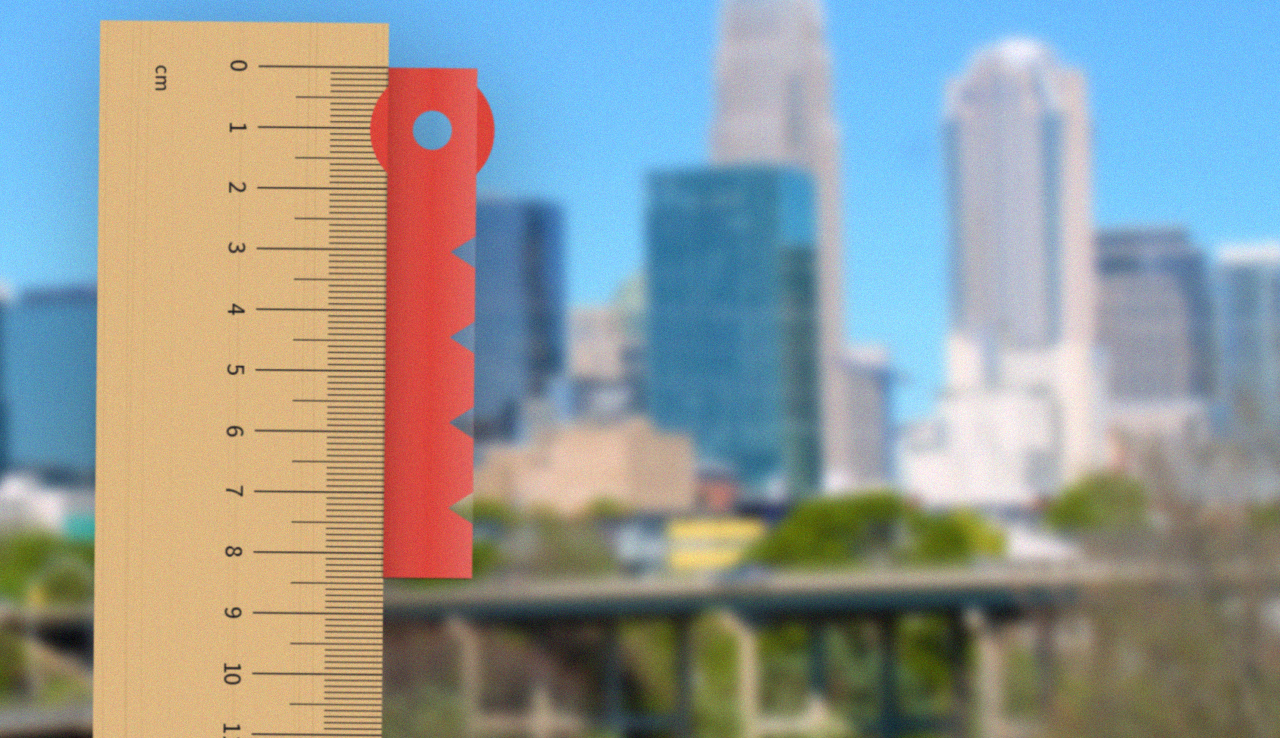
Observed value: **8.4** cm
